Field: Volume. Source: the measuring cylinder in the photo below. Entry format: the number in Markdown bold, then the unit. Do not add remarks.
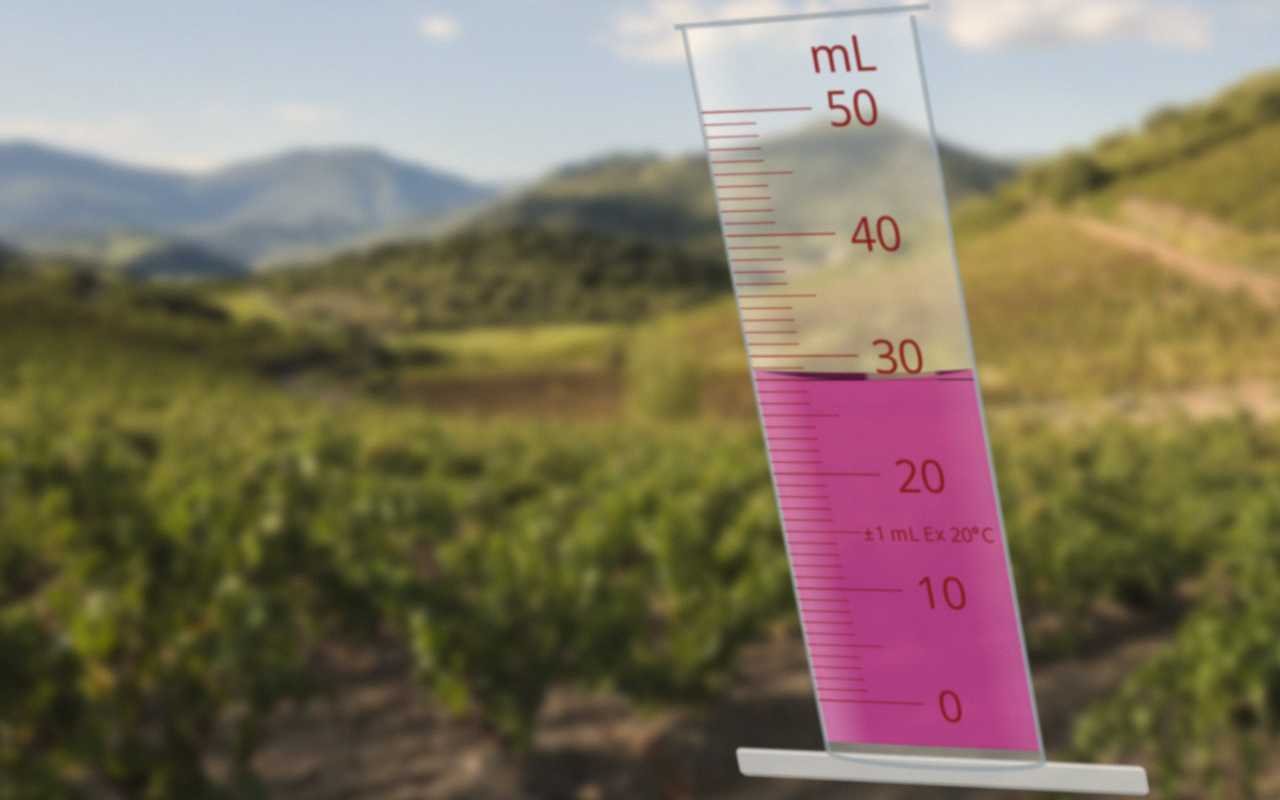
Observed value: **28** mL
